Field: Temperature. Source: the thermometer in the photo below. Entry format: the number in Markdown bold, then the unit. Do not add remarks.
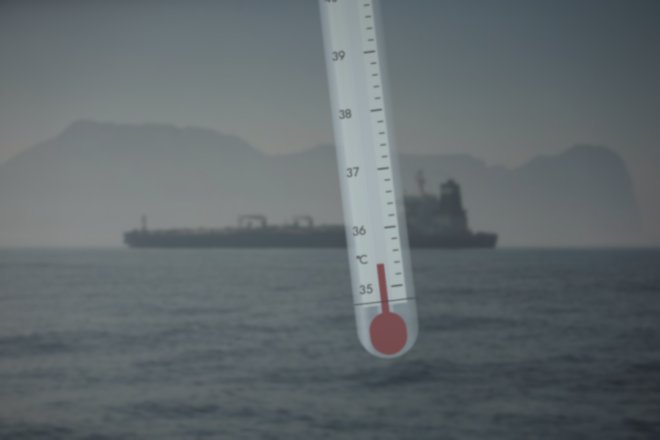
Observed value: **35.4** °C
